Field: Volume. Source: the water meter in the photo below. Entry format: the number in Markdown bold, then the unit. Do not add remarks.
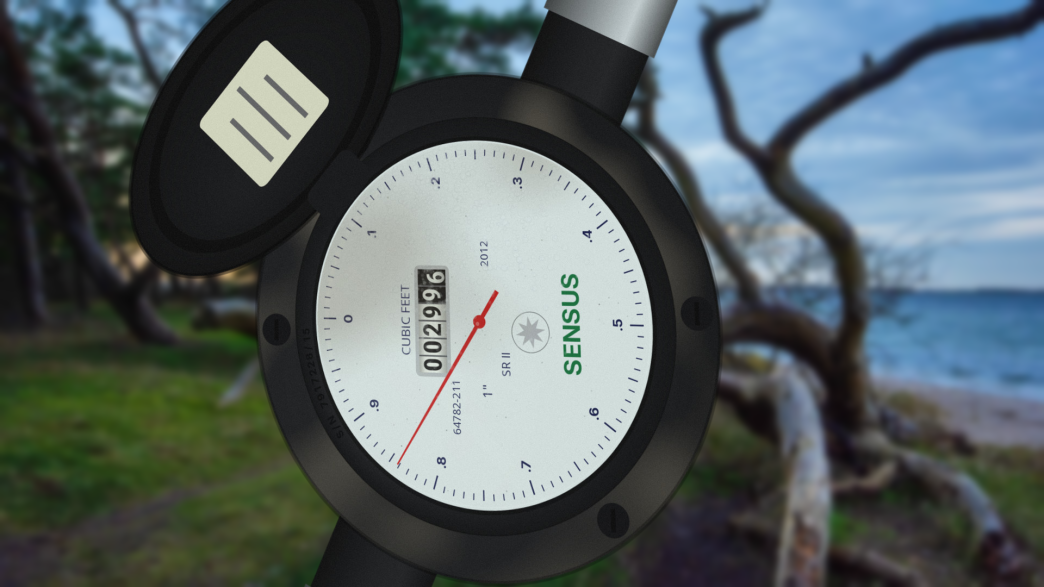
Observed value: **2995.84** ft³
